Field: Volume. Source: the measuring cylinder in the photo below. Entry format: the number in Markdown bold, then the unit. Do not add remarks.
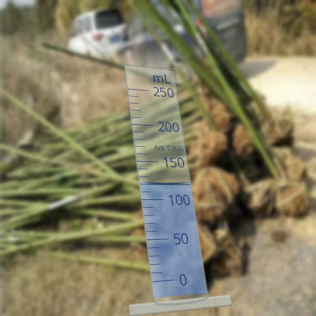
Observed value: **120** mL
